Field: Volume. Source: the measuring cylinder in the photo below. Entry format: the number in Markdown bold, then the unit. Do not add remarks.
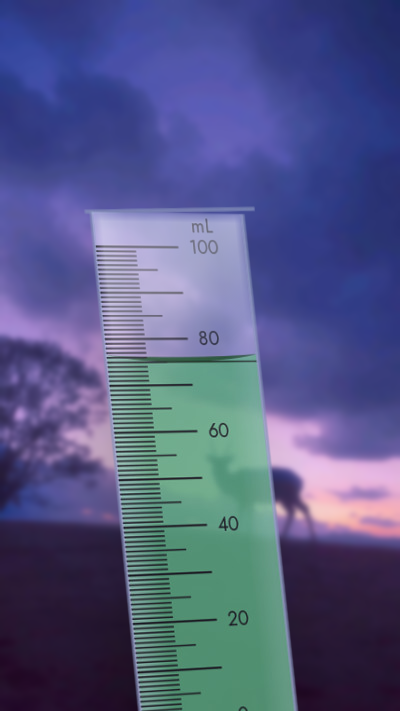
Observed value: **75** mL
